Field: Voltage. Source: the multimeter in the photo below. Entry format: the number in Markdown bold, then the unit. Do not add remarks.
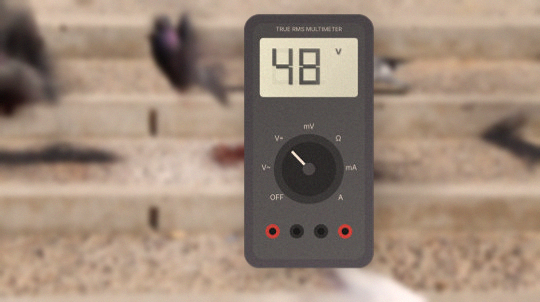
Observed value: **48** V
